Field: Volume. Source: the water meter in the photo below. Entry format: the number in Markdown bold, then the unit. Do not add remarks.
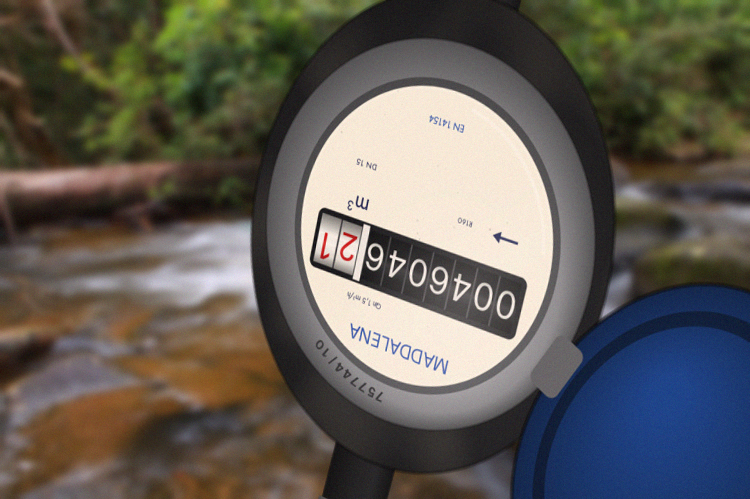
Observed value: **46046.21** m³
